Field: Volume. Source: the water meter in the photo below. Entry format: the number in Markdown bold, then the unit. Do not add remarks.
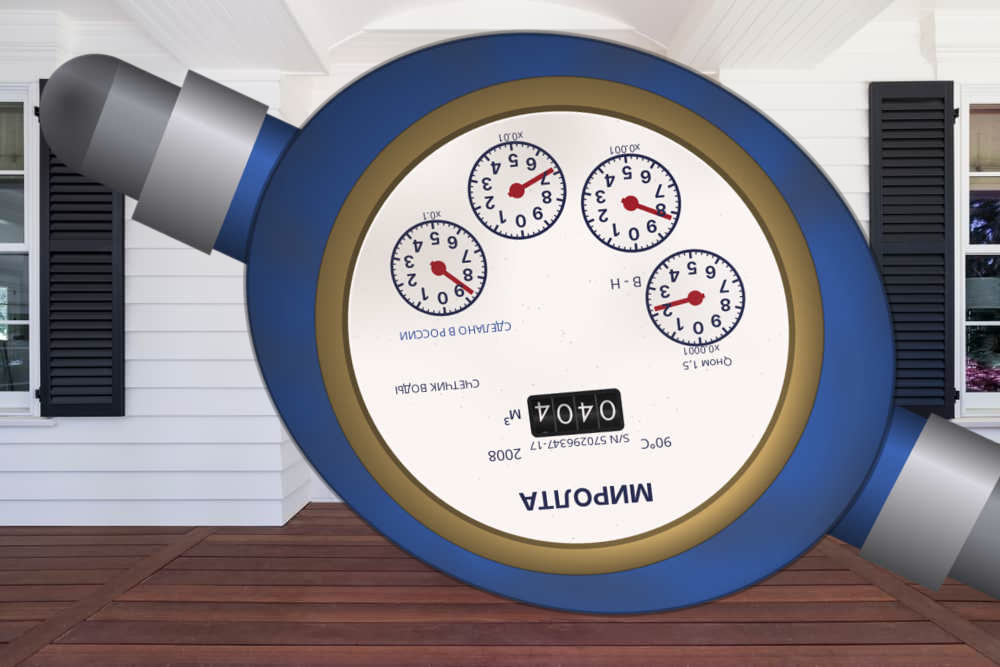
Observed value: **403.8682** m³
